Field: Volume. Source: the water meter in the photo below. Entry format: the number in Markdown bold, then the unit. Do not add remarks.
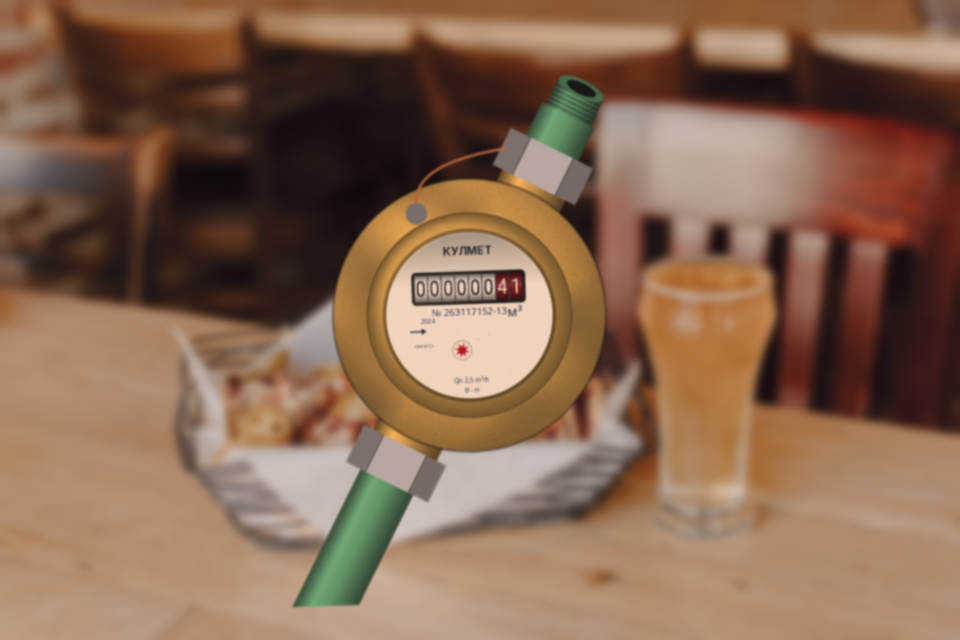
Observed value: **0.41** m³
